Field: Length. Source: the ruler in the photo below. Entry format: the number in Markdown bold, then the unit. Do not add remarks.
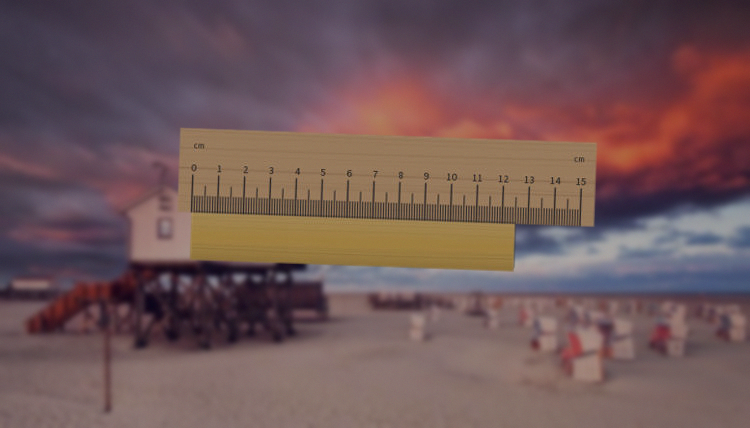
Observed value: **12.5** cm
